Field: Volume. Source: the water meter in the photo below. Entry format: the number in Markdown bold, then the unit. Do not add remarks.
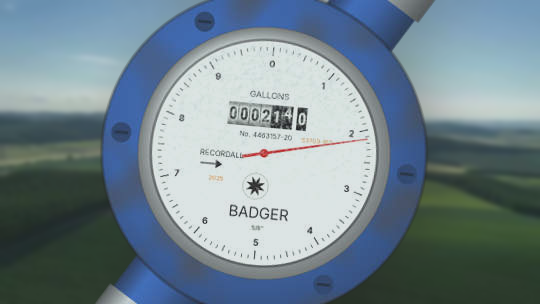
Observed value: **2142.1** gal
